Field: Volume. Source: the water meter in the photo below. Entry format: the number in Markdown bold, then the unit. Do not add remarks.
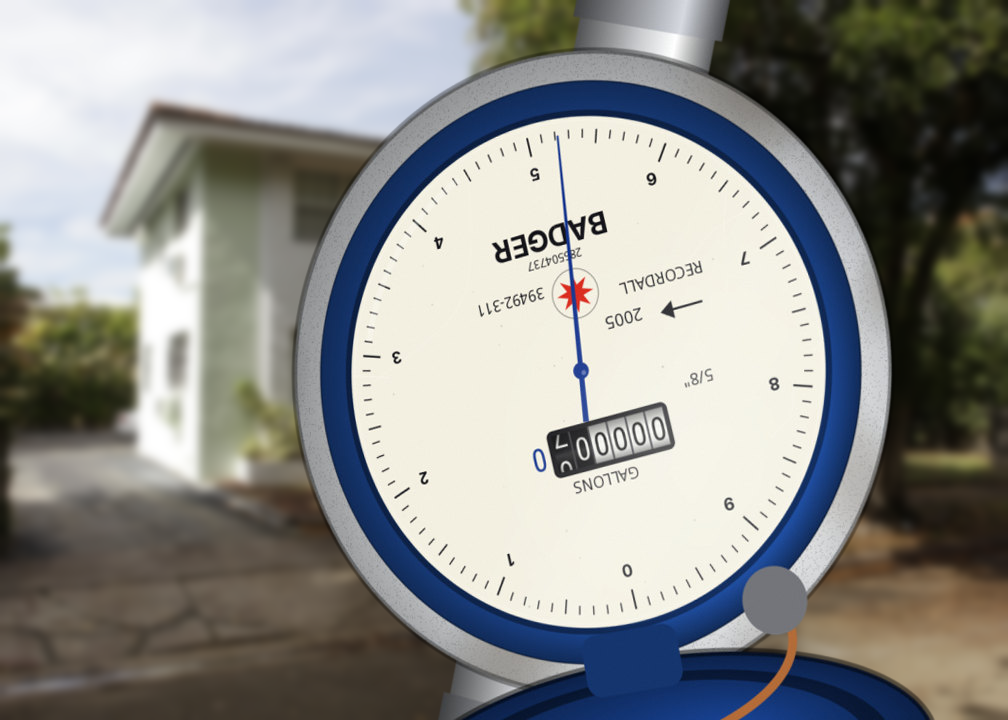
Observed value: **65.2** gal
